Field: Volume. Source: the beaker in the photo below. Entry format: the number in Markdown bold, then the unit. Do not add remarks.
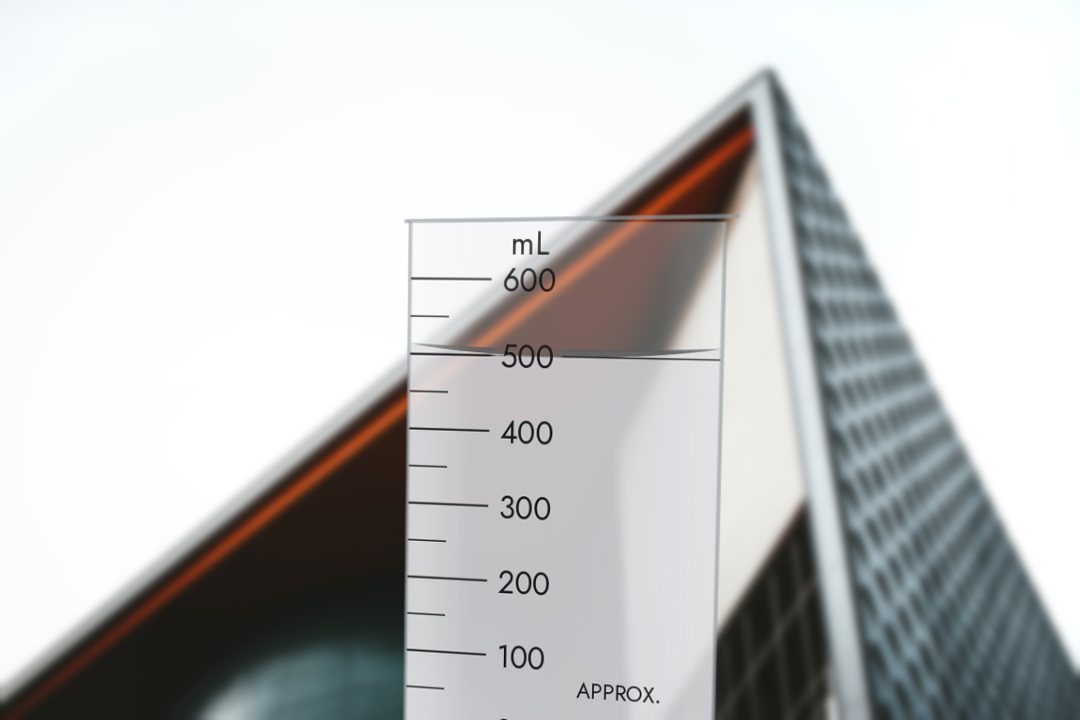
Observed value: **500** mL
